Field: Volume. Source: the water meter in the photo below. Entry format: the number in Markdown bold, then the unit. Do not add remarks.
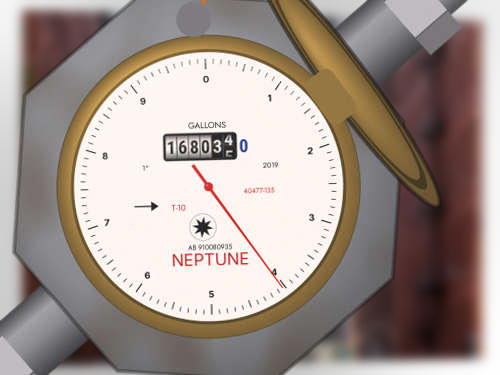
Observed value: **1680344.0** gal
